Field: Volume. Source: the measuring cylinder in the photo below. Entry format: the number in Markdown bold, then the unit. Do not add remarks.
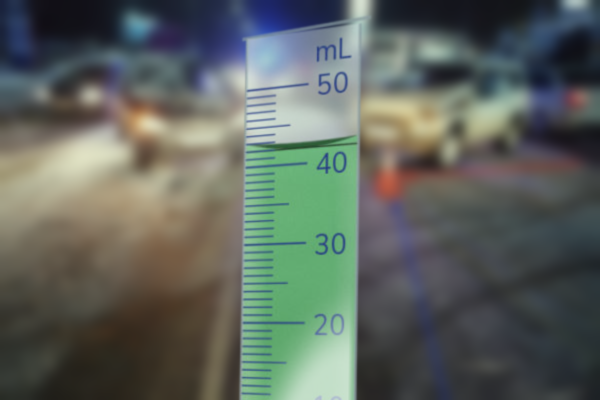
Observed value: **42** mL
